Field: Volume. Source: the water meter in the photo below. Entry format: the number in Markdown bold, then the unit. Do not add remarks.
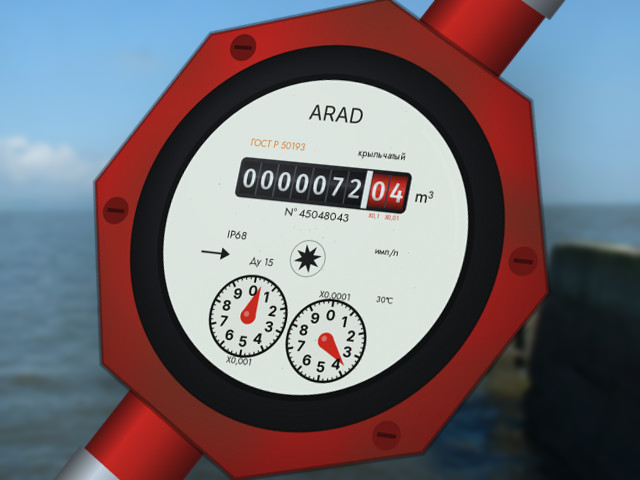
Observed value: **72.0403** m³
